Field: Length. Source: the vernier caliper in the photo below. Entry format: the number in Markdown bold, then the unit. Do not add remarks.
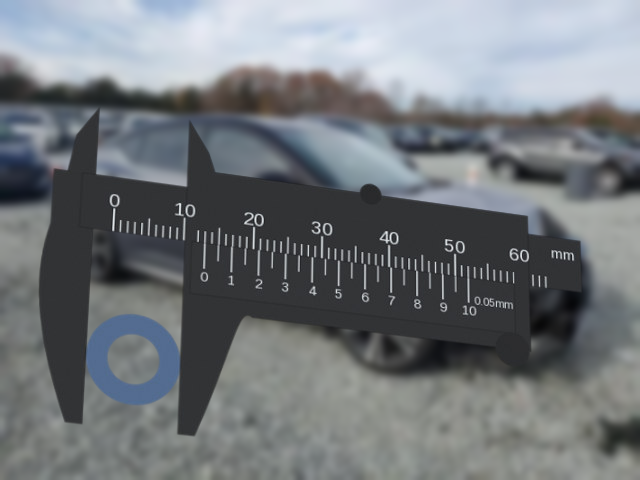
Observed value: **13.0** mm
